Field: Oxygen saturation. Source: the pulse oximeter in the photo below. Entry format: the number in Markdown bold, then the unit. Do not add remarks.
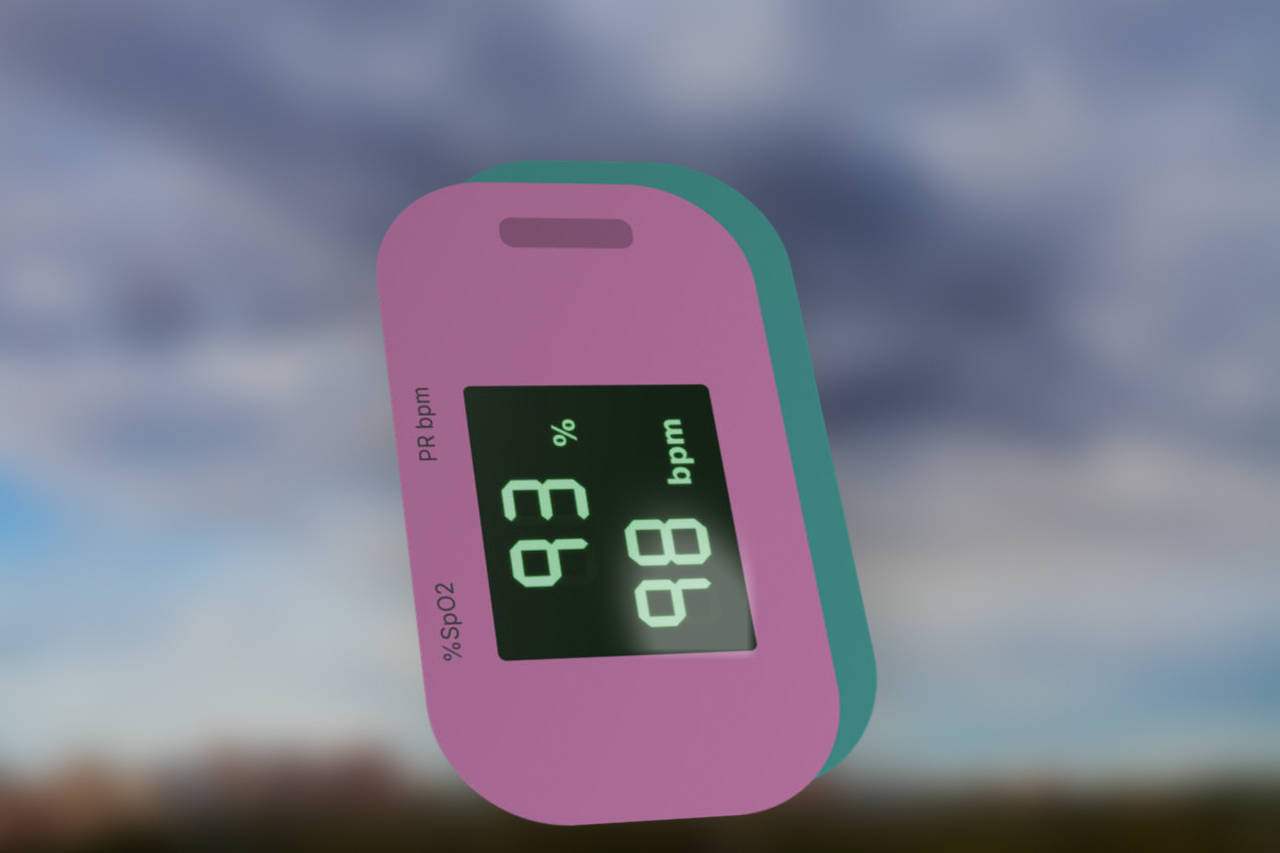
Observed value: **93** %
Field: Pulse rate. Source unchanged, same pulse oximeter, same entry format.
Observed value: **98** bpm
